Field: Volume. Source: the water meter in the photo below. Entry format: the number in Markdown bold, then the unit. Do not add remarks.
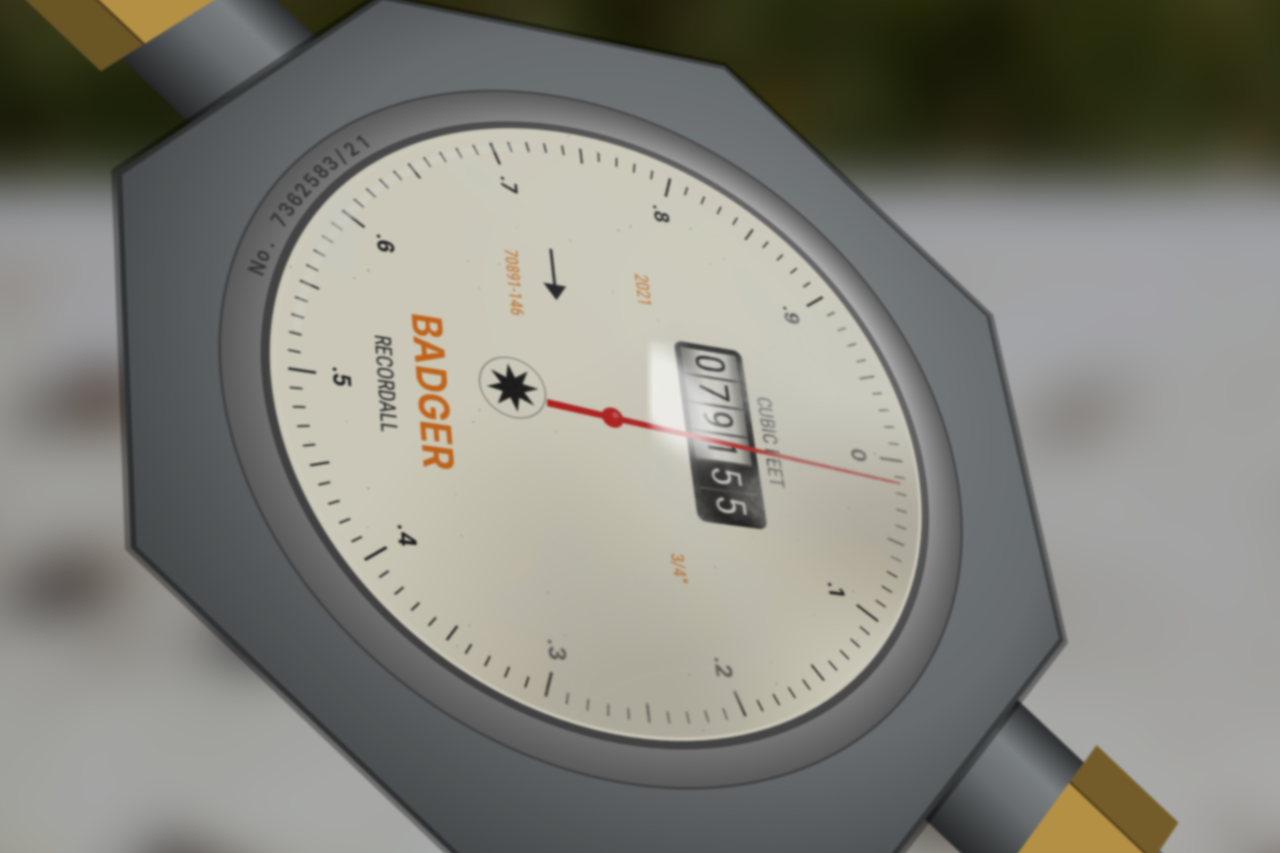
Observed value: **79155.01** ft³
